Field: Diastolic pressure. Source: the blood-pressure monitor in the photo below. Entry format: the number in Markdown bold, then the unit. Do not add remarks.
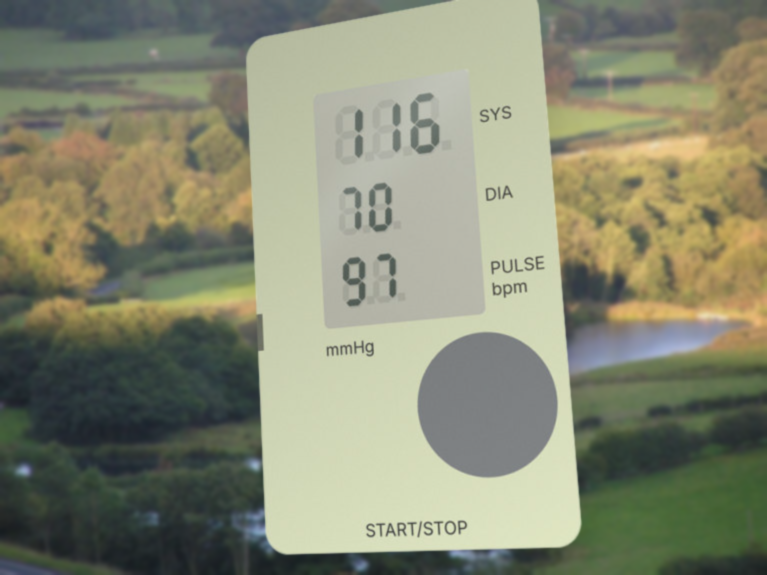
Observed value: **70** mmHg
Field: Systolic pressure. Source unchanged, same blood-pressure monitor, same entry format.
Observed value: **116** mmHg
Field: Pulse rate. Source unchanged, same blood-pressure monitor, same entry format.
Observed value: **97** bpm
